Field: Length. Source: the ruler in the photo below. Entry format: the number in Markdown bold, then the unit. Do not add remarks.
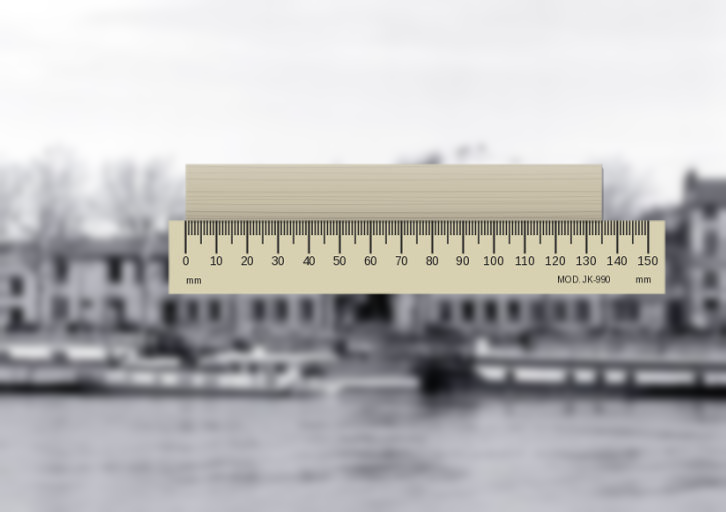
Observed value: **135** mm
